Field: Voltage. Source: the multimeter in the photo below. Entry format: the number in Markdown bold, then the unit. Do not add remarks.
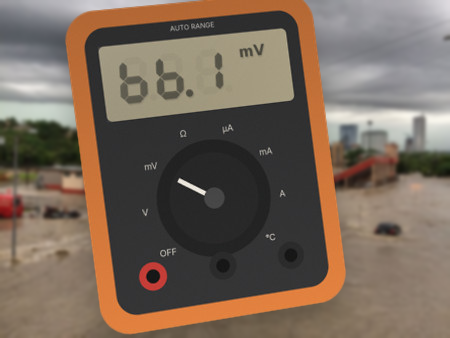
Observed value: **66.1** mV
